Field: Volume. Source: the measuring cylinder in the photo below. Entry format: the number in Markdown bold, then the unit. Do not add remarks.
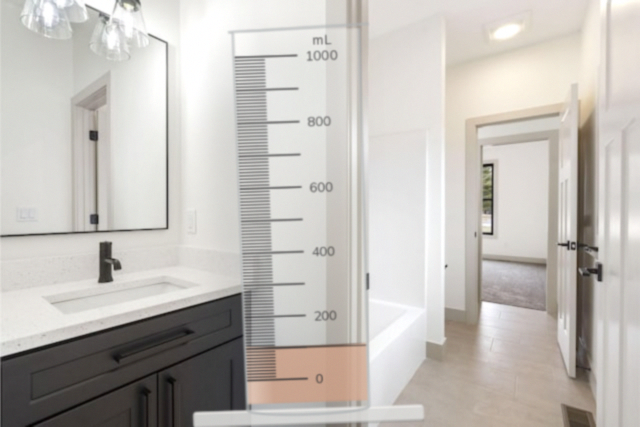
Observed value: **100** mL
